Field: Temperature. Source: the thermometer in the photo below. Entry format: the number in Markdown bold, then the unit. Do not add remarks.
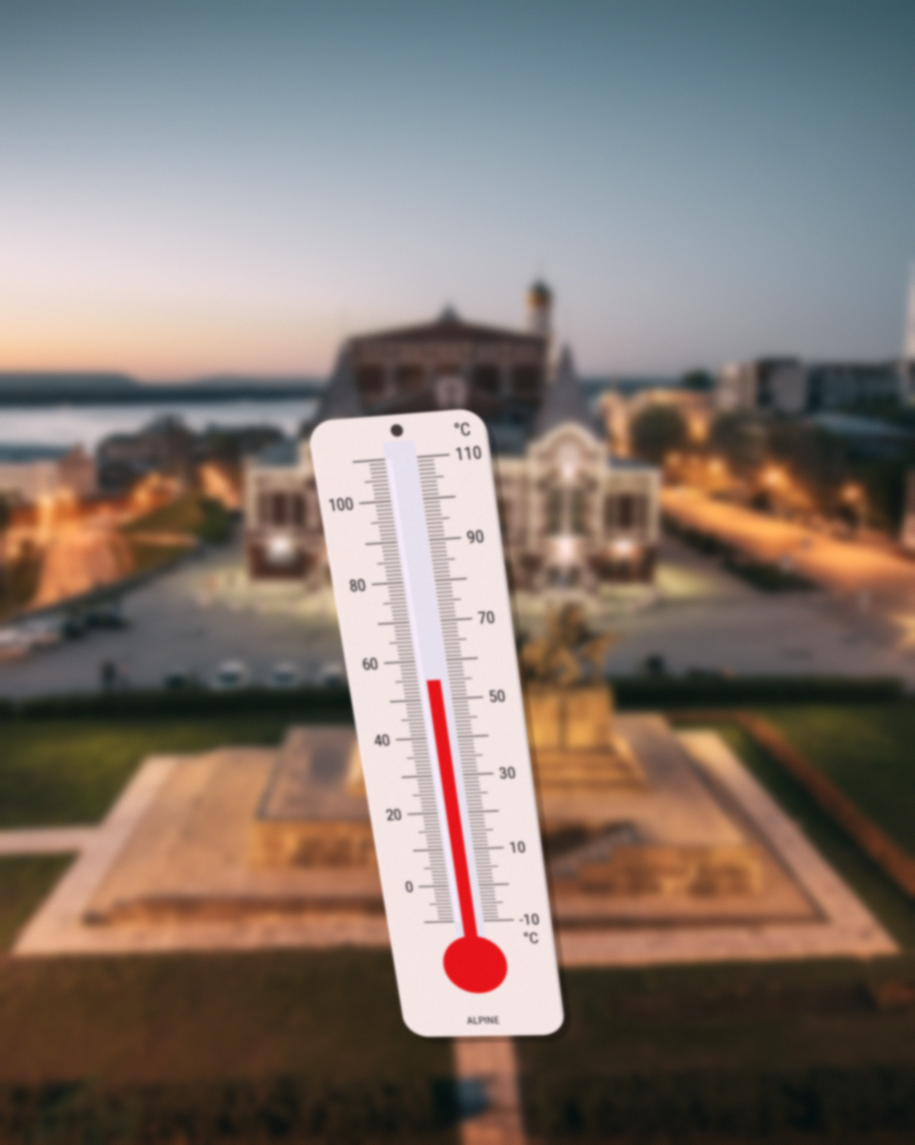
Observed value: **55** °C
